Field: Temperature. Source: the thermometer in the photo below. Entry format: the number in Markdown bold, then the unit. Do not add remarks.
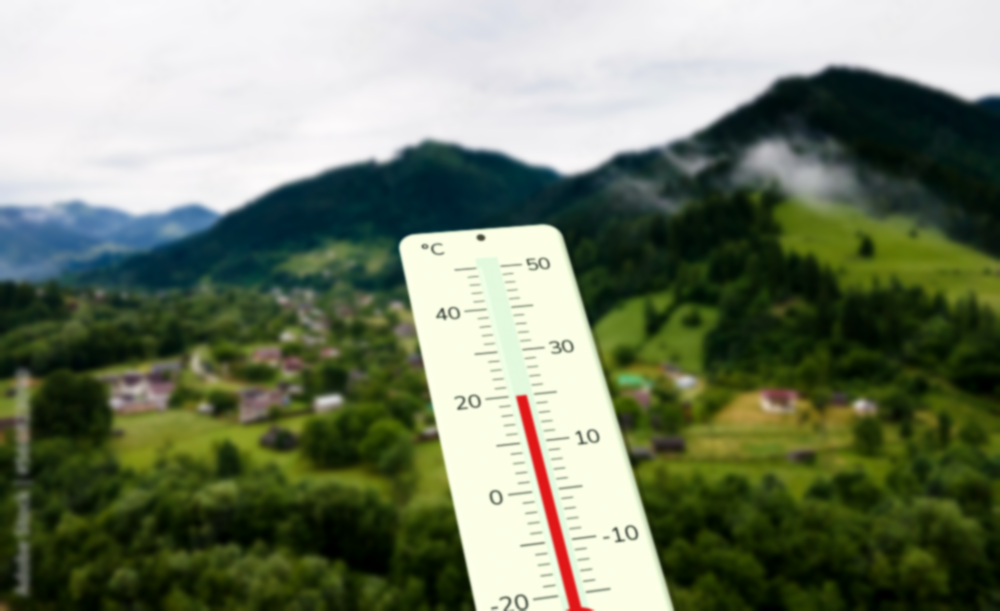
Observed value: **20** °C
